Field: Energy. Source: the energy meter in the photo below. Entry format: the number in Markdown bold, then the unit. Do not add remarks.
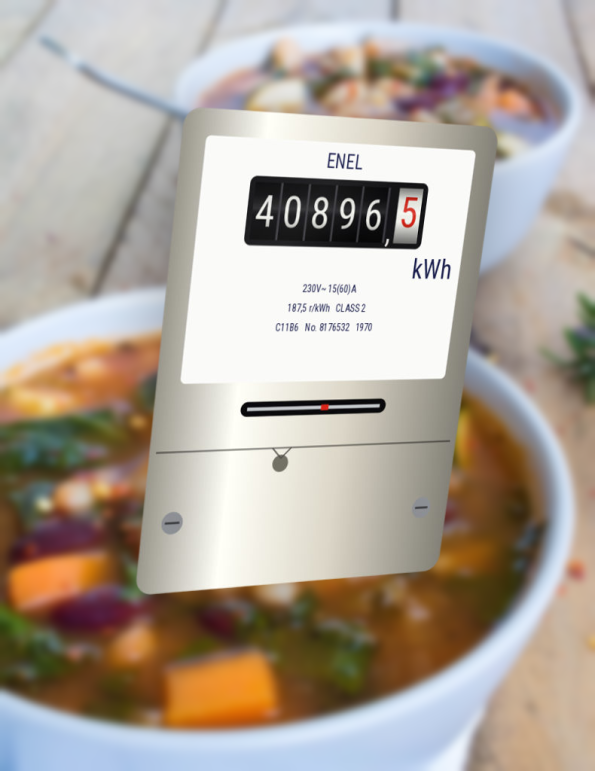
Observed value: **40896.5** kWh
